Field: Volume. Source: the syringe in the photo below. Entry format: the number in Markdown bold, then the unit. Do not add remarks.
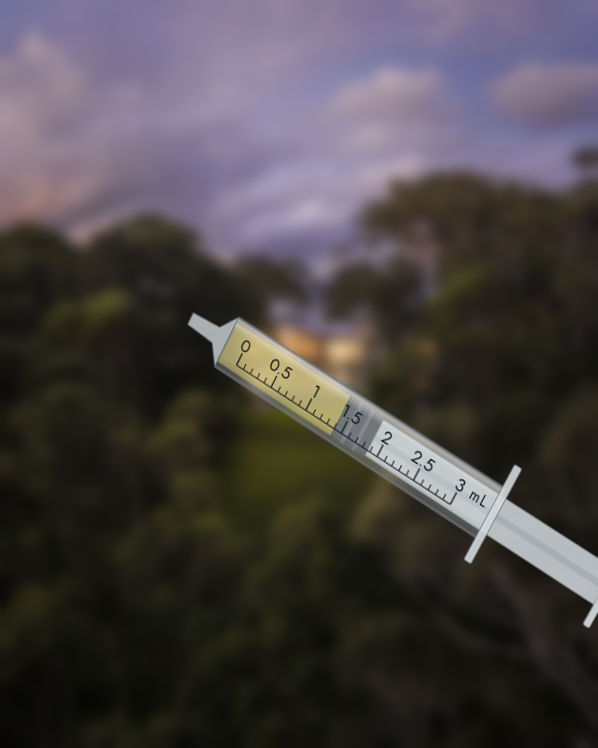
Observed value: **1.4** mL
